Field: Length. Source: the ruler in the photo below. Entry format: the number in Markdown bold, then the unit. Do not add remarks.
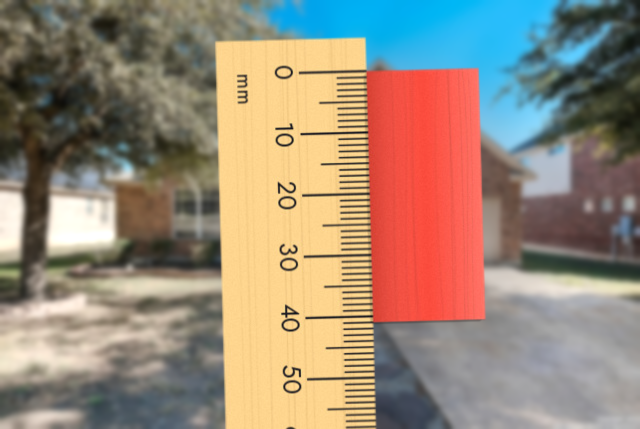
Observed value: **41** mm
